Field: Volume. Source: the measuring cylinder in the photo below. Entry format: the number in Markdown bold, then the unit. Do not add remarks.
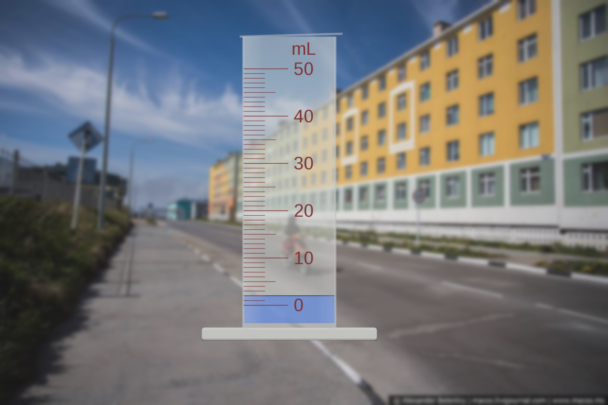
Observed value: **2** mL
